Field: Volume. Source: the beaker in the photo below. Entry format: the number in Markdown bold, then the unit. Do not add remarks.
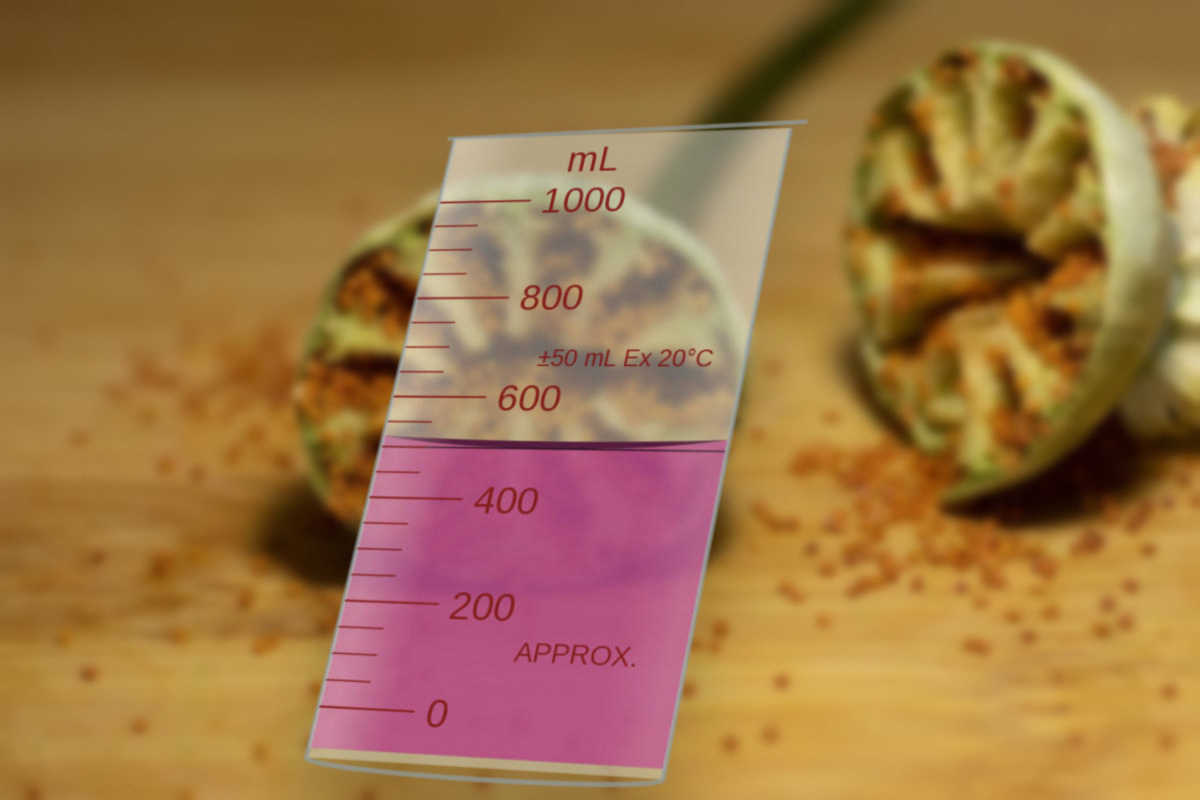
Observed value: **500** mL
